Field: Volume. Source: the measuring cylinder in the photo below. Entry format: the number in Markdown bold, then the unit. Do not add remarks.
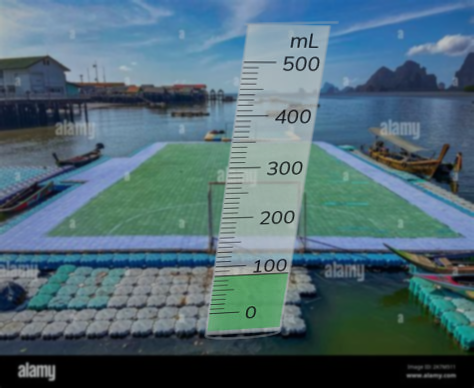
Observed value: **80** mL
